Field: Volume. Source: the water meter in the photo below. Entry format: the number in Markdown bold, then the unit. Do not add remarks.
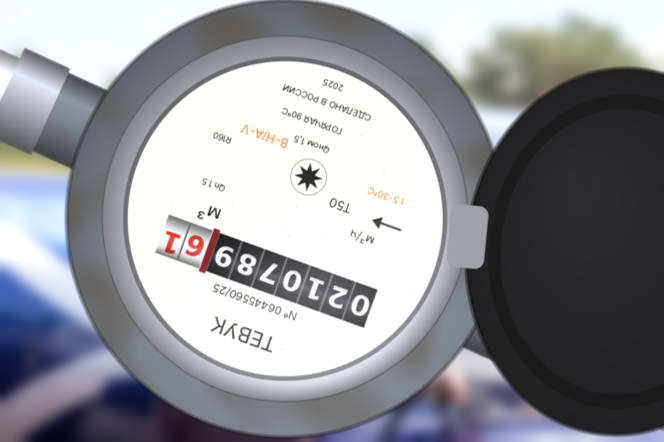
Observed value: **210789.61** m³
